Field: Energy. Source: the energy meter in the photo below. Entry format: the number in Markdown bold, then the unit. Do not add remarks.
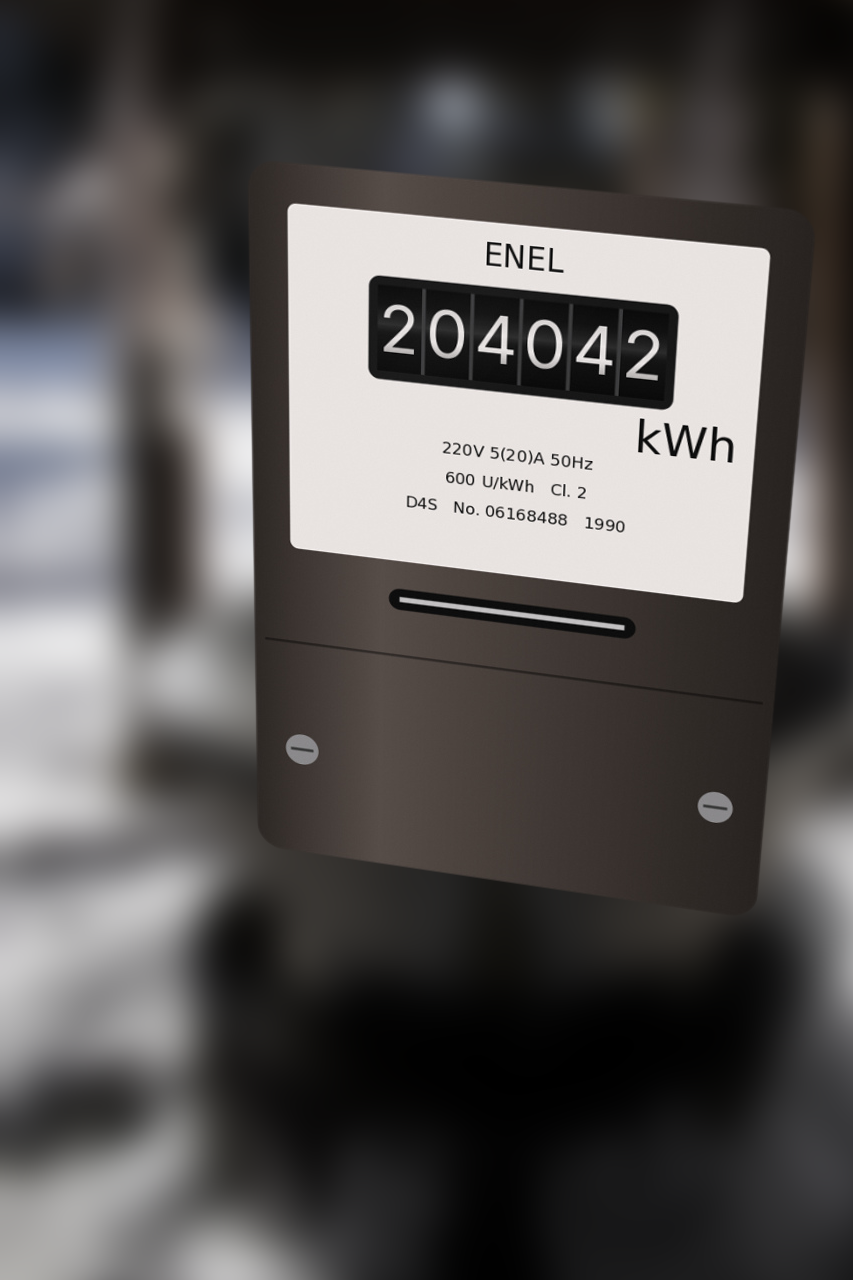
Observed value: **204042** kWh
